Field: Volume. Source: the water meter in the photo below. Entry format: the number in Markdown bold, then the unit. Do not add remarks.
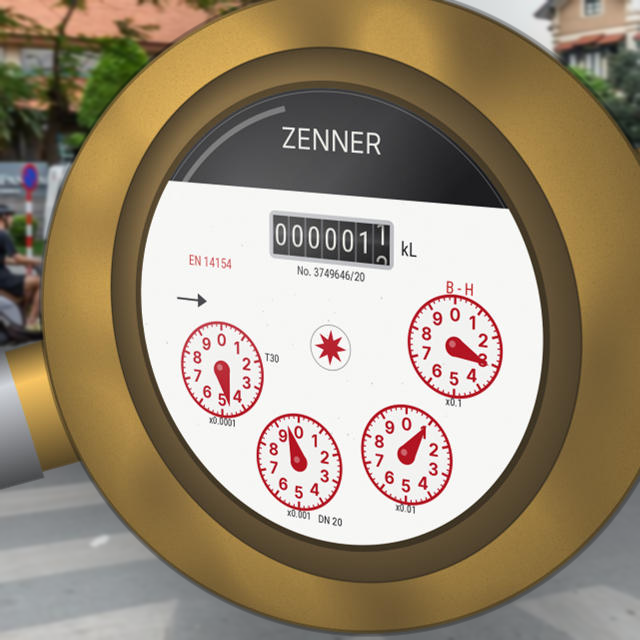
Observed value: **11.3094** kL
